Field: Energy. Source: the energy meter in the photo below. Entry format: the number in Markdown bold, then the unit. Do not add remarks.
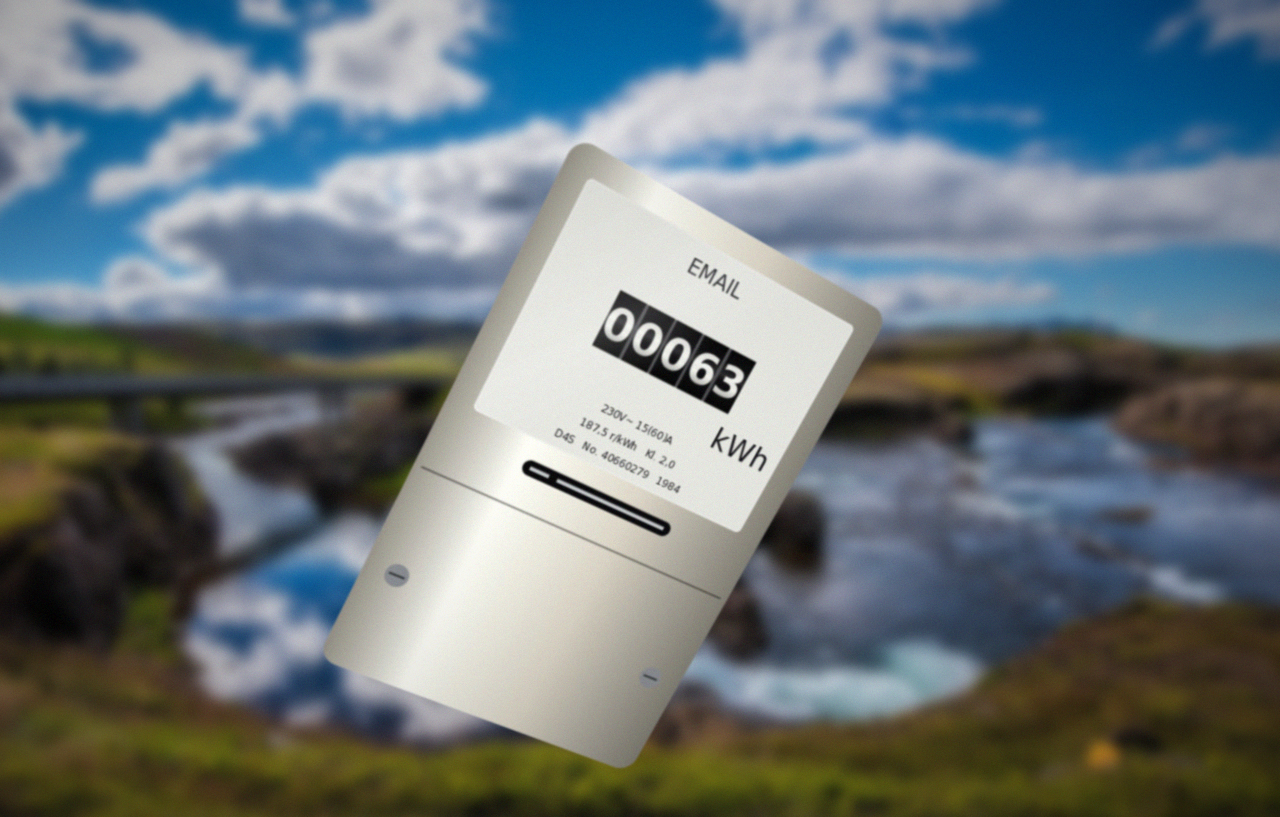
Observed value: **63** kWh
